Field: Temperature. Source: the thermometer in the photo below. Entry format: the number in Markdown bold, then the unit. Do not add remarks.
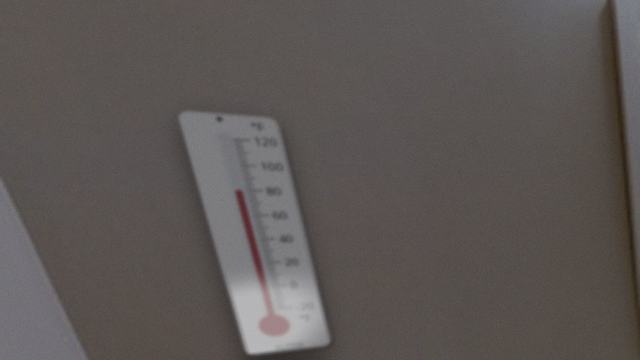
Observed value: **80** °F
